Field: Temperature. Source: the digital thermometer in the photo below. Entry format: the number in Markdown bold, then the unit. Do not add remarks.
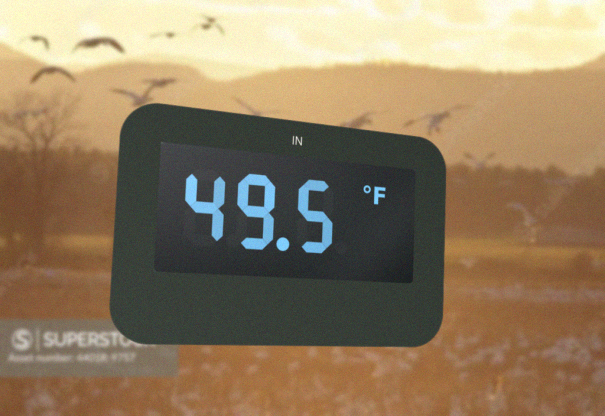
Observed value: **49.5** °F
